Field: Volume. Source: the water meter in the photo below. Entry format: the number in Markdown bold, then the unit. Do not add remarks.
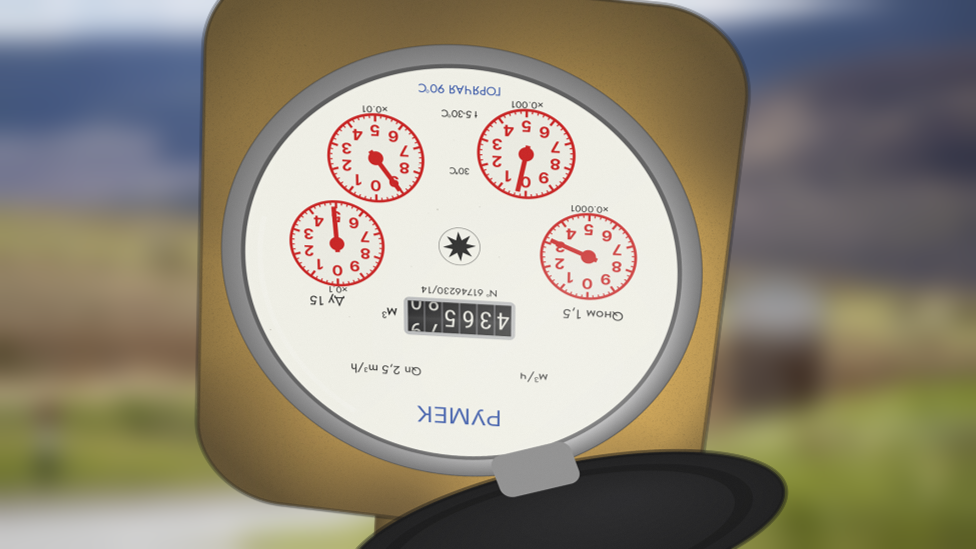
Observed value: **436579.4903** m³
